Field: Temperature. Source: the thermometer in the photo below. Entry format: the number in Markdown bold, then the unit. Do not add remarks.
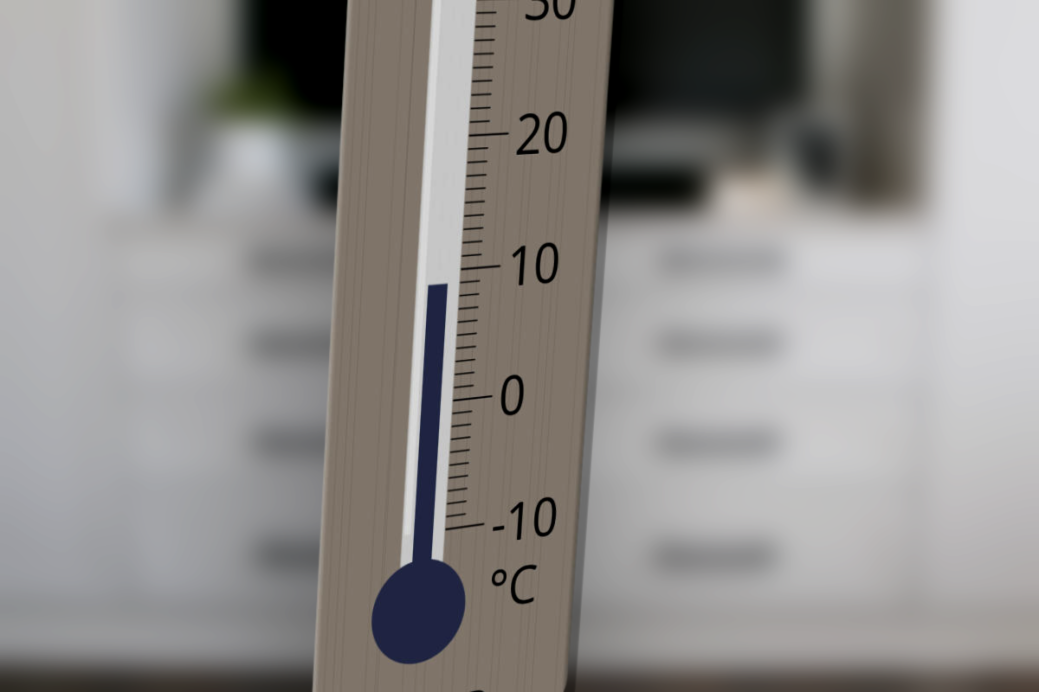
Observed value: **9** °C
